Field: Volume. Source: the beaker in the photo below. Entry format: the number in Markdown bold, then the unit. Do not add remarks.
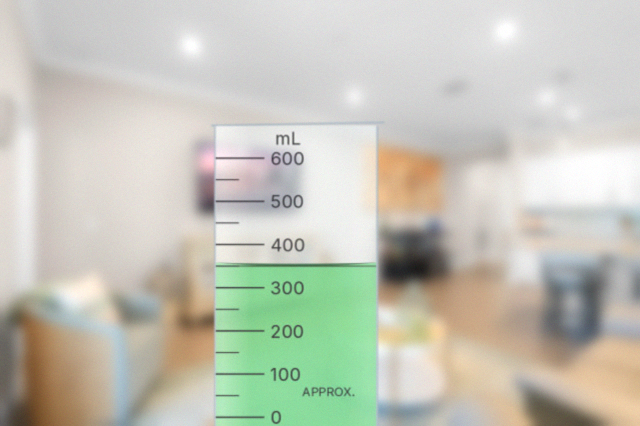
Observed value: **350** mL
